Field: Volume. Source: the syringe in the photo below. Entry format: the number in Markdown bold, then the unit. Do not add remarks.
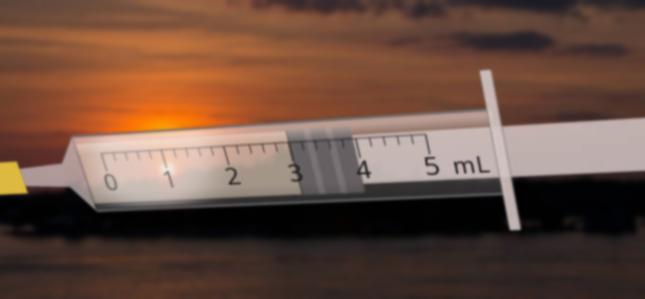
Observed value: **3** mL
